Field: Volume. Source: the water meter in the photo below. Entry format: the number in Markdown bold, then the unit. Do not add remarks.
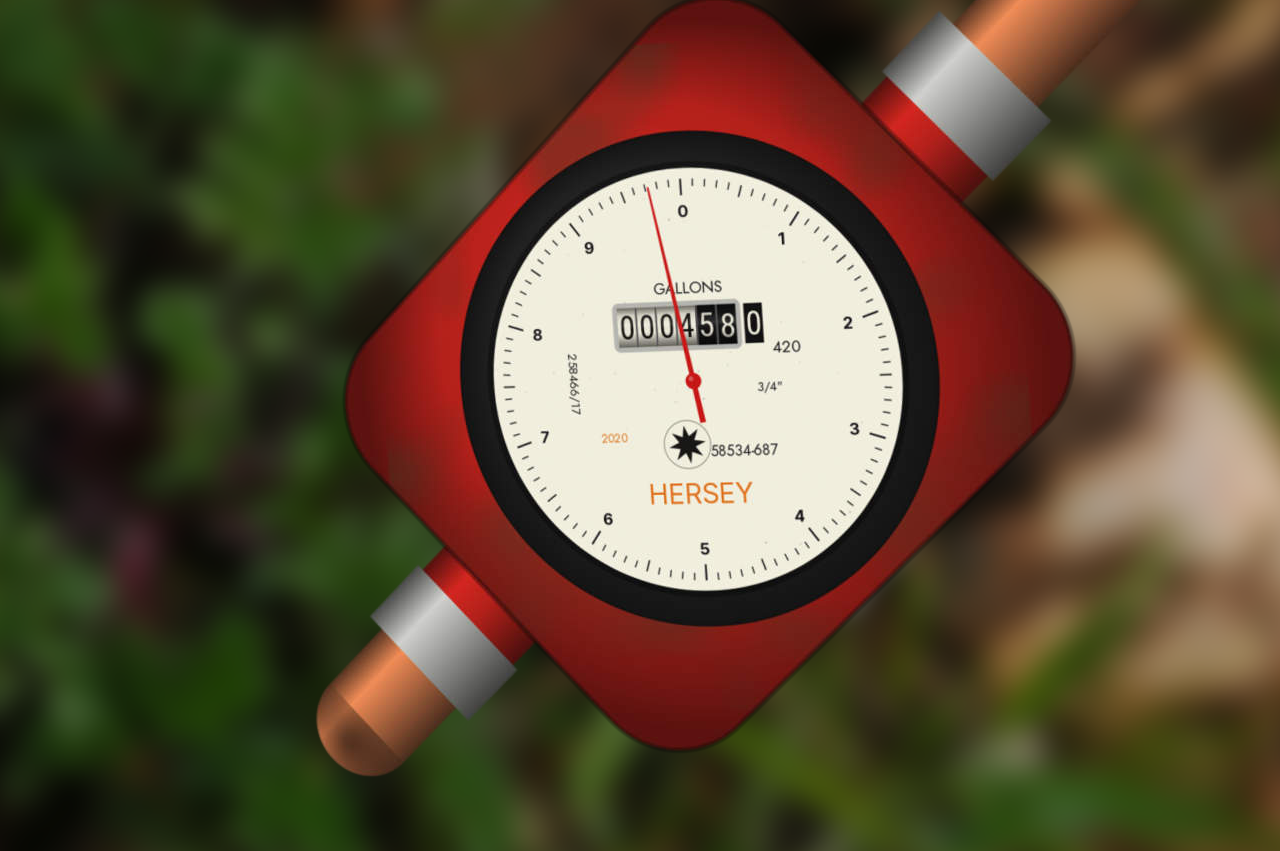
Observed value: **4579.7** gal
